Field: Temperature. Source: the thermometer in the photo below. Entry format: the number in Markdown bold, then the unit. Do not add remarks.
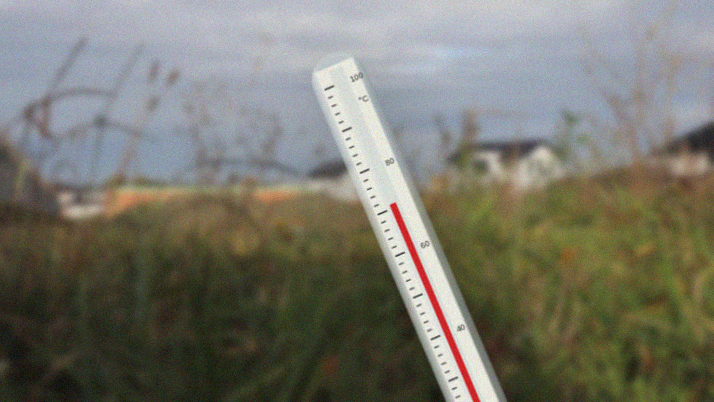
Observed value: **71** °C
